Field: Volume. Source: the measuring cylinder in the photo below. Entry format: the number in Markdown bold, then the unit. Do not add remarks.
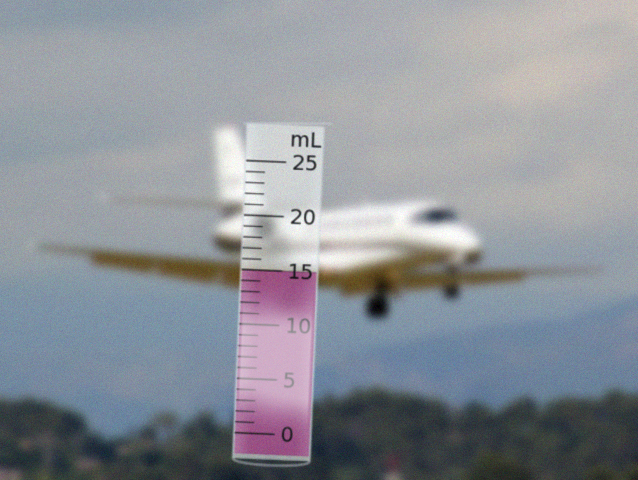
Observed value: **15** mL
